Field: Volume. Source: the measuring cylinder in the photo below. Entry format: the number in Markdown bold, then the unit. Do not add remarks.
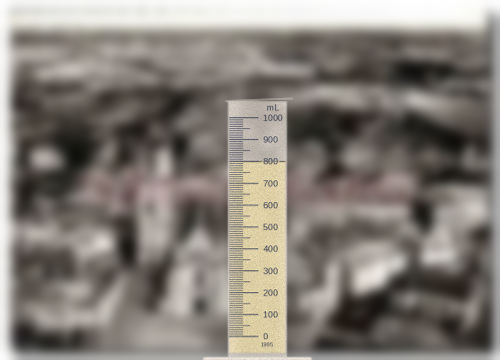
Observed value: **800** mL
